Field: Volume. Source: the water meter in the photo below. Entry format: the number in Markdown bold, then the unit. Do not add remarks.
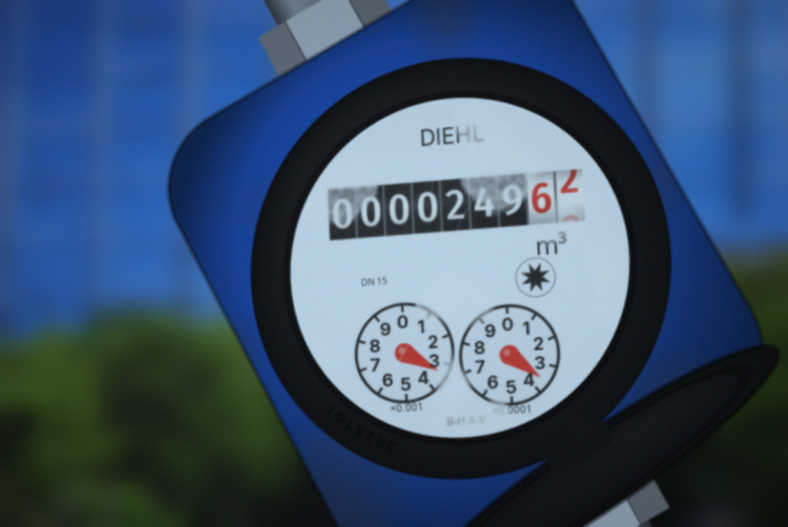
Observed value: **249.6233** m³
